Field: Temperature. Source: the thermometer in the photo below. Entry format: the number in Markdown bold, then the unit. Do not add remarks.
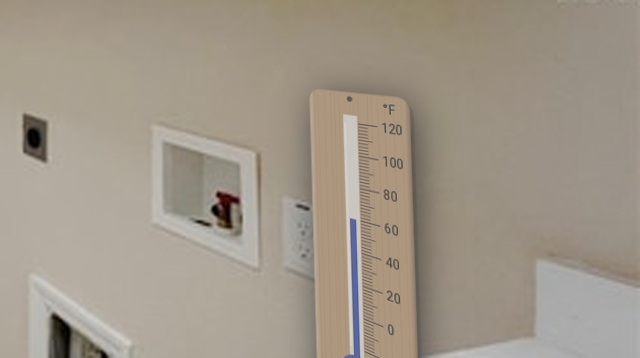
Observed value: **60** °F
